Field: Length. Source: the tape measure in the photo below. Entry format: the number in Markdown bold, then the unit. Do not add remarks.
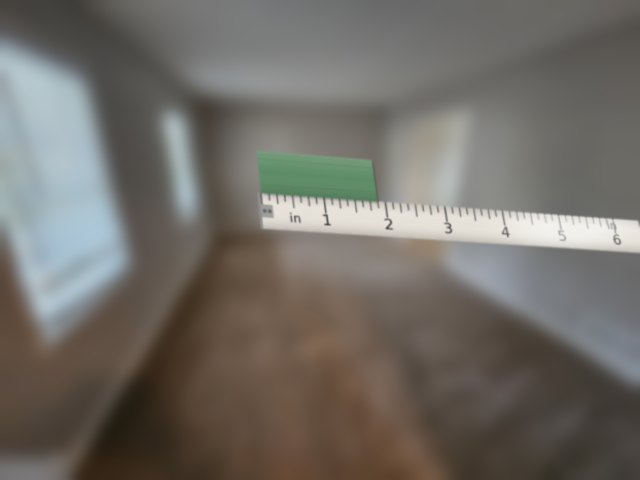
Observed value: **1.875** in
